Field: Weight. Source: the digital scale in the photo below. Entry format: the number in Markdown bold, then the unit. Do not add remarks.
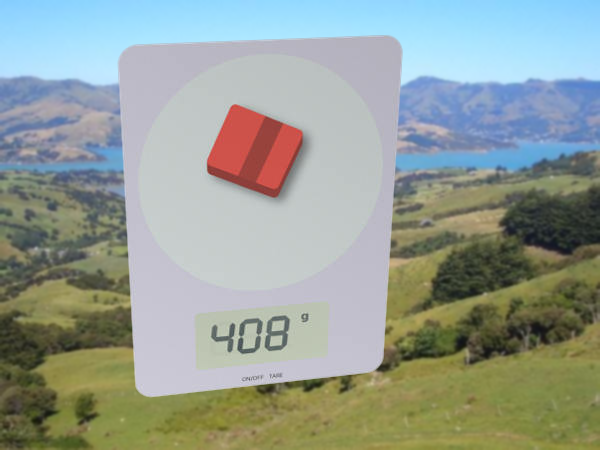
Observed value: **408** g
